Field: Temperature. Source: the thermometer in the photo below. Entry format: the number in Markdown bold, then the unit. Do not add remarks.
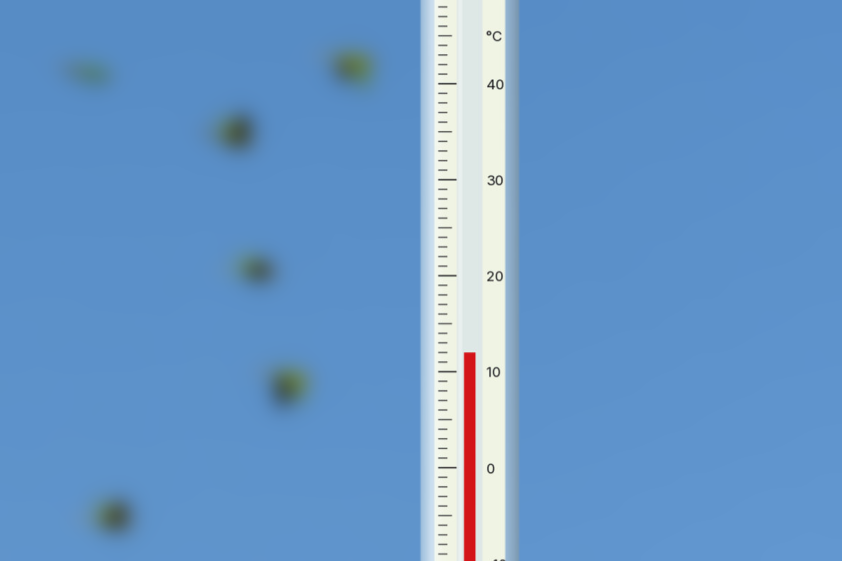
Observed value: **12** °C
